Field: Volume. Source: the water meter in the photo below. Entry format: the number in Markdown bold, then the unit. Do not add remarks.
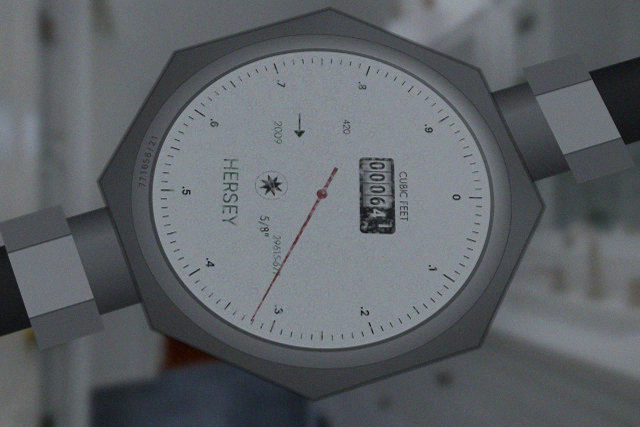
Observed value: **641.32** ft³
